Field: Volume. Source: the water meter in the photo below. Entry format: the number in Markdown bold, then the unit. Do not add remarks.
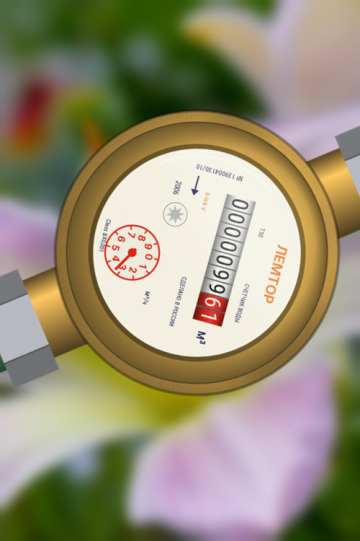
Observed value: **99.613** m³
